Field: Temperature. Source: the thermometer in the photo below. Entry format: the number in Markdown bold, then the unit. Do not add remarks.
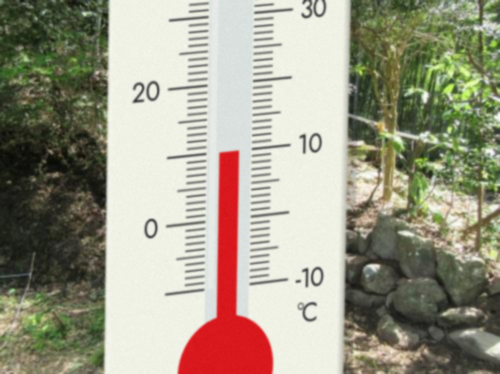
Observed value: **10** °C
